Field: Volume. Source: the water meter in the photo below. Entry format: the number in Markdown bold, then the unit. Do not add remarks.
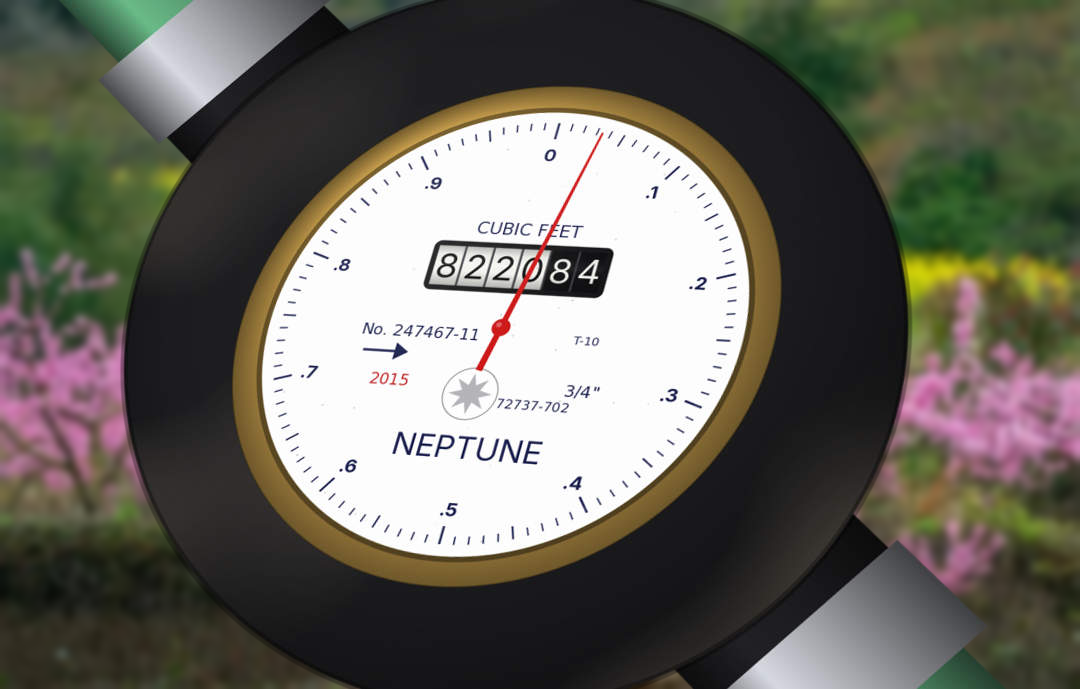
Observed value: **822084.03** ft³
